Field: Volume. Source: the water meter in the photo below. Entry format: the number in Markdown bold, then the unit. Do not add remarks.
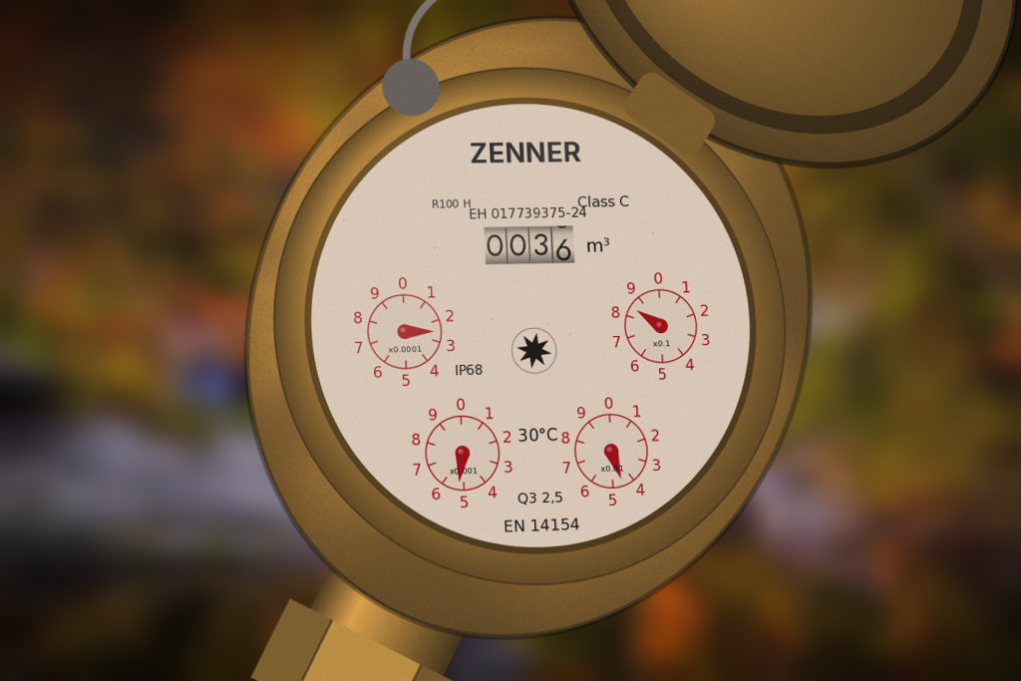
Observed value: **35.8452** m³
